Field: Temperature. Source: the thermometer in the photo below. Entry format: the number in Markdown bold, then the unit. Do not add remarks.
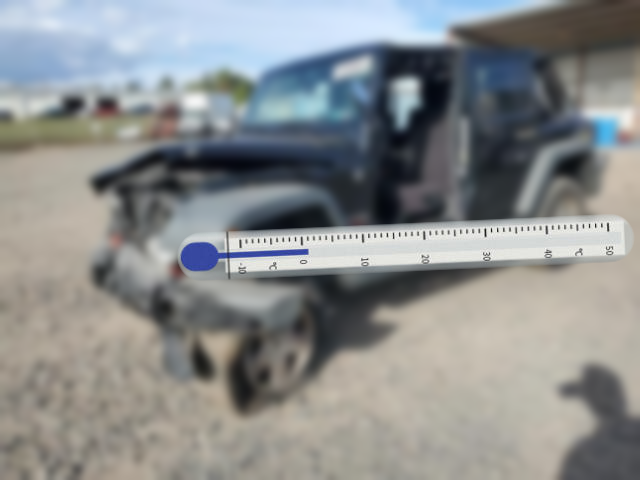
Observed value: **1** °C
